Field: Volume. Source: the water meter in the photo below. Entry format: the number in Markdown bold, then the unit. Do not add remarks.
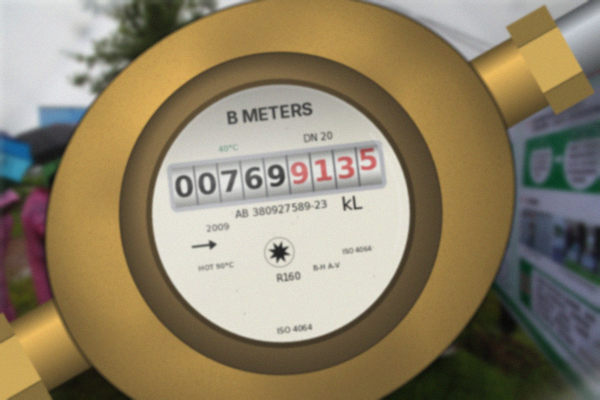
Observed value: **769.9135** kL
